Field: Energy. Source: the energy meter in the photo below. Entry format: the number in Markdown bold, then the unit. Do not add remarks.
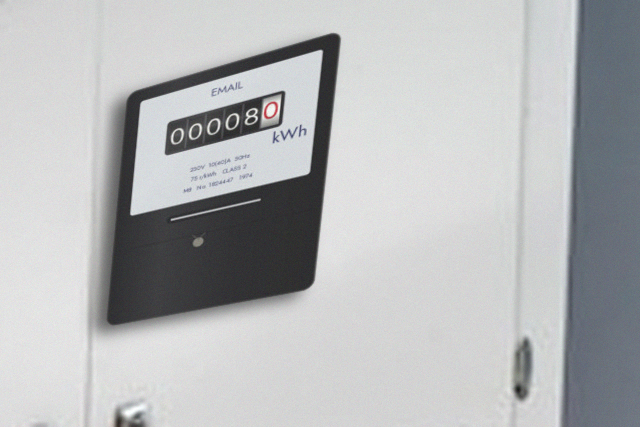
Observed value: **8.0** kWh
